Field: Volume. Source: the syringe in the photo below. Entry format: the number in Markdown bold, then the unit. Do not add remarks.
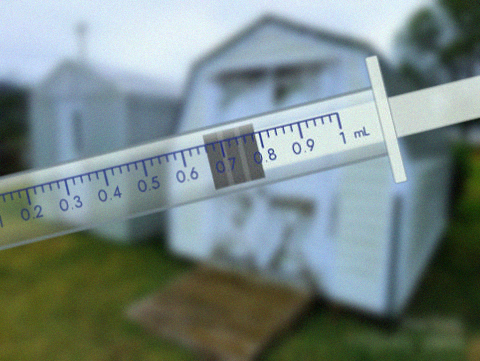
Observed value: **0.66** mL
